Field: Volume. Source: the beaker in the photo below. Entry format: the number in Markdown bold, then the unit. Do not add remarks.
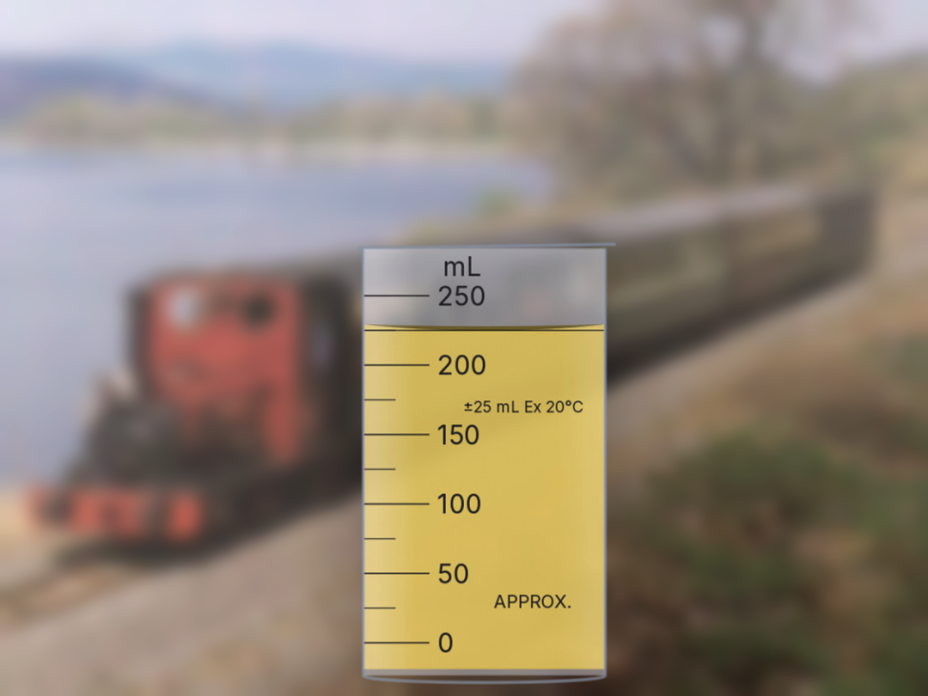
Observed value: **225** mL
